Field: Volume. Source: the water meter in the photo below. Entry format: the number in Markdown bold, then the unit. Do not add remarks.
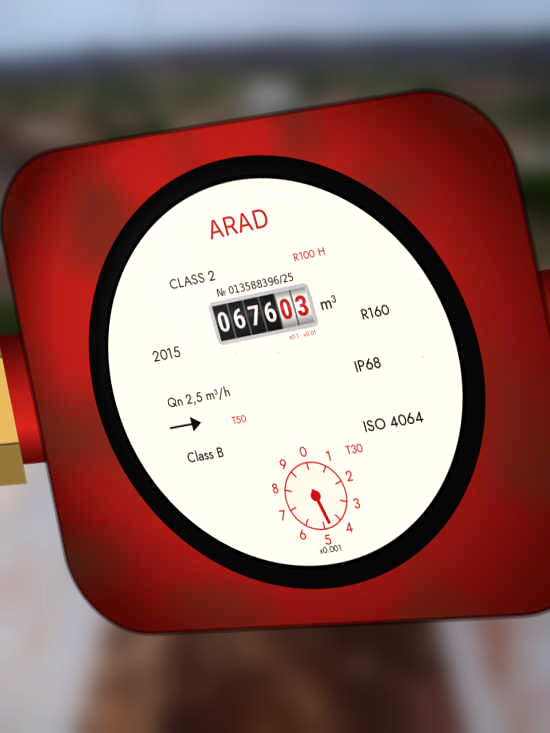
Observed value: **676.034** m³
